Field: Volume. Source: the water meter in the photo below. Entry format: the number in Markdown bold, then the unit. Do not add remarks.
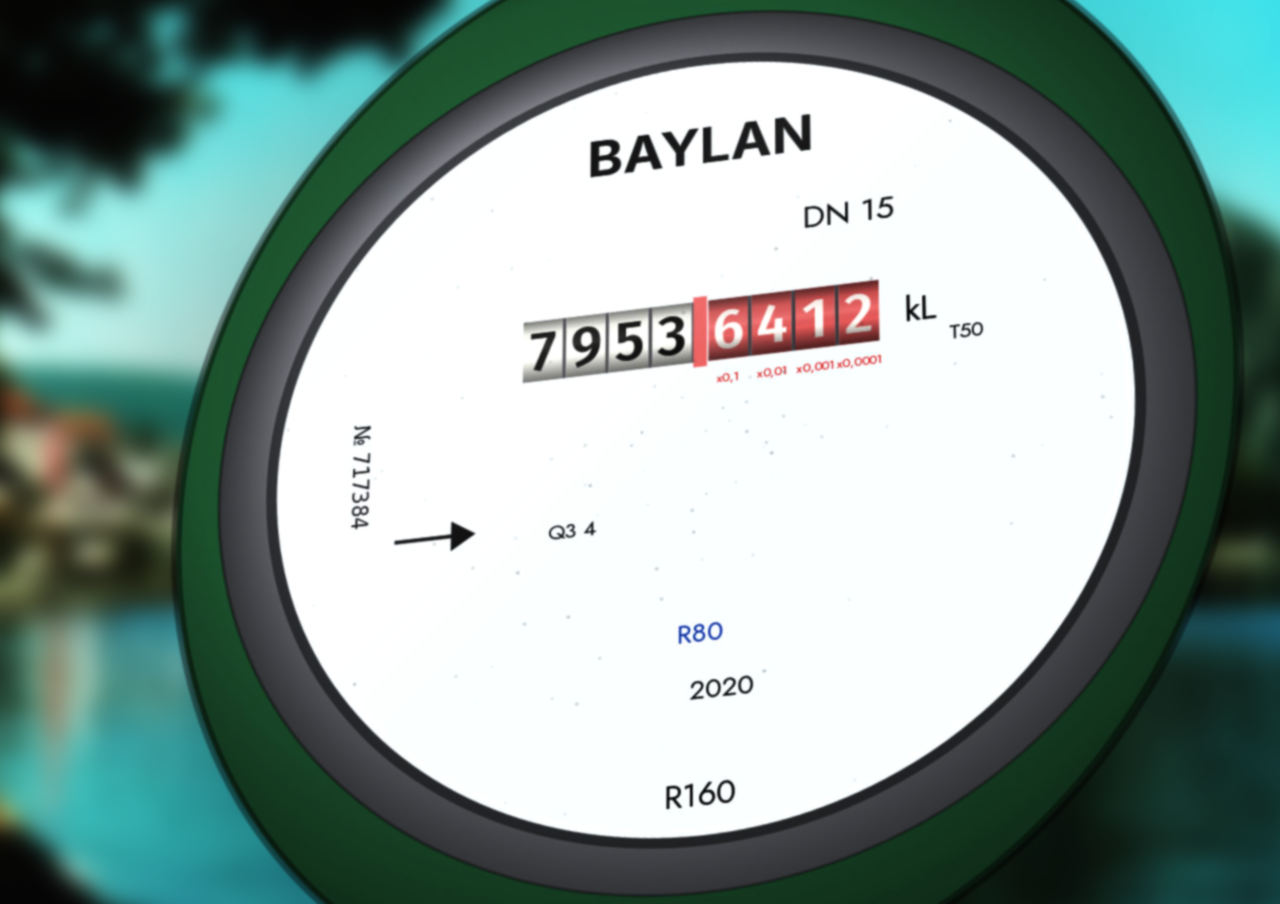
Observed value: **7953.6412** kL
